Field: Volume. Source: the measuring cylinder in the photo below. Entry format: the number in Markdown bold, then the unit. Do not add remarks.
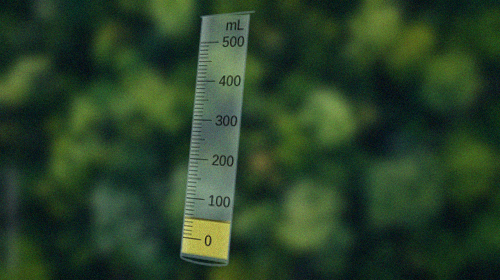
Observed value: **50** mL
